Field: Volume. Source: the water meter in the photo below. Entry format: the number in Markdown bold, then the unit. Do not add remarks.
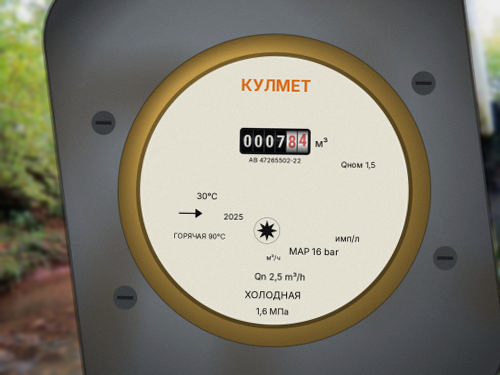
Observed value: **7.84** m³
